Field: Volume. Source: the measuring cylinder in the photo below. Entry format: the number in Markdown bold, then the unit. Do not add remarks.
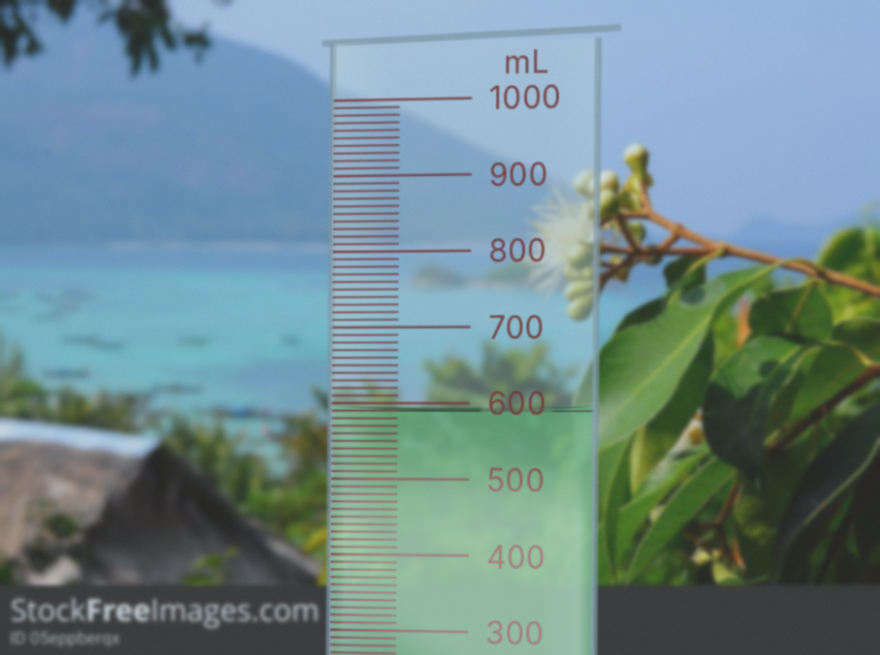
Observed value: **590** mL
